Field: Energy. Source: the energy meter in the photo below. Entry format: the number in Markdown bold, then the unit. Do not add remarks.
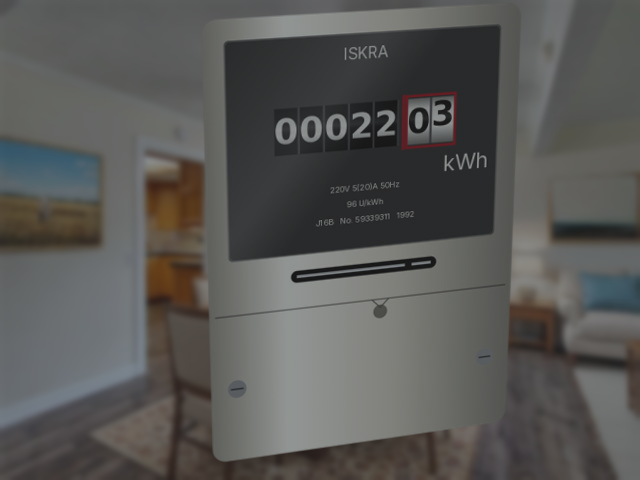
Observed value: **22.03** kWh
